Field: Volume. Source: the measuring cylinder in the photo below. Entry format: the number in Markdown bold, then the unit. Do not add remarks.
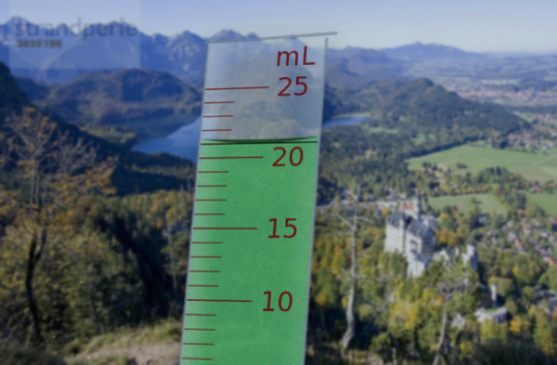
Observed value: **21** mL
